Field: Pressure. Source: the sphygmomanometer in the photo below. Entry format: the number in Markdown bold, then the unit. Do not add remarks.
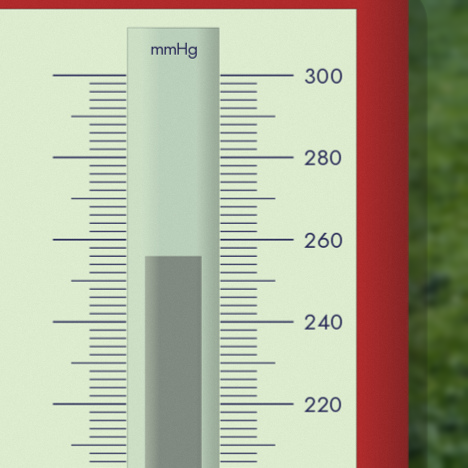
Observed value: **256** mmHg
